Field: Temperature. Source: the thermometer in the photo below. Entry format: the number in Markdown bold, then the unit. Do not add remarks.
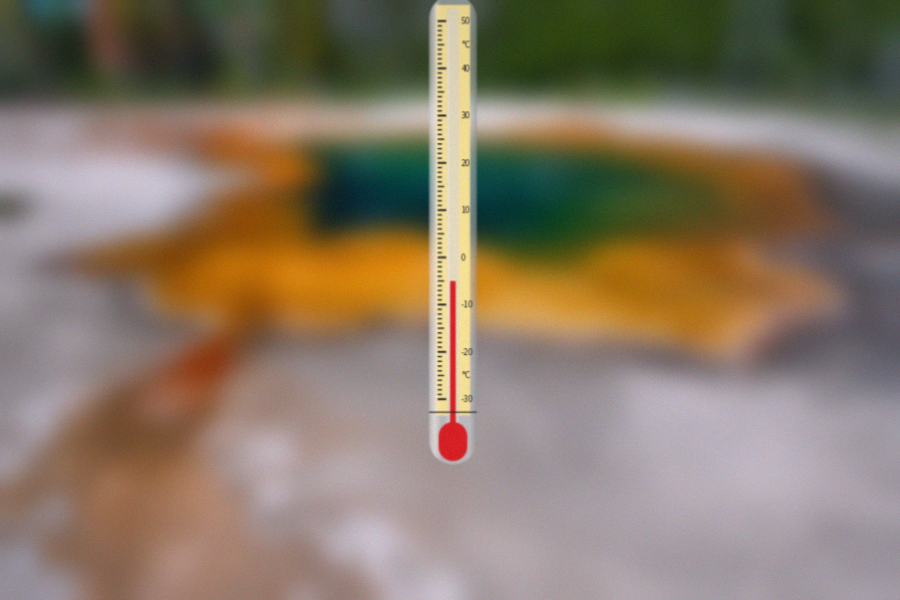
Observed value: **-5** °C
